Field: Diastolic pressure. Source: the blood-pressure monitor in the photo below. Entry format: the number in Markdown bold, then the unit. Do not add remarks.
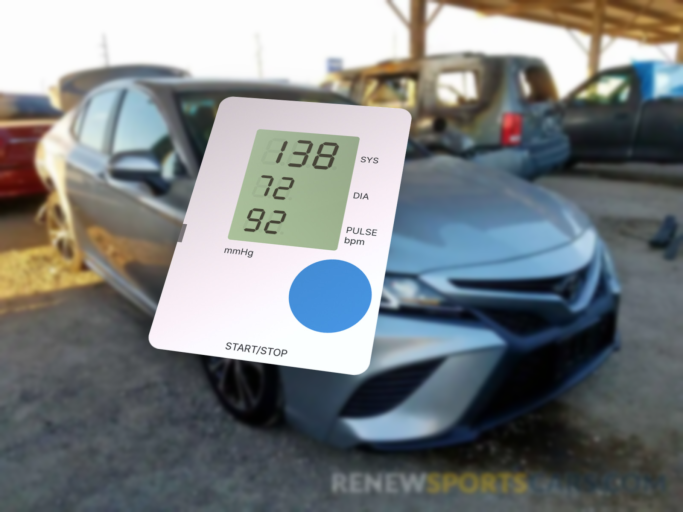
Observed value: **72** mmHg
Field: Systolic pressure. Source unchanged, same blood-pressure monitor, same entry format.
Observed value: **138** mmHg
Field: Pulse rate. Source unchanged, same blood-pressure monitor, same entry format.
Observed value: **92** bpm
